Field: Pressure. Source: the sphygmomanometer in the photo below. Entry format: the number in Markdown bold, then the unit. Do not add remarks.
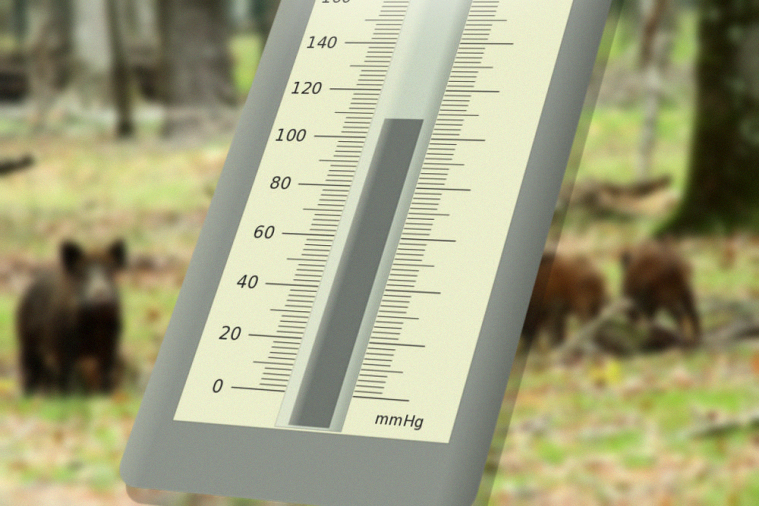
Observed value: **108** mmHg
